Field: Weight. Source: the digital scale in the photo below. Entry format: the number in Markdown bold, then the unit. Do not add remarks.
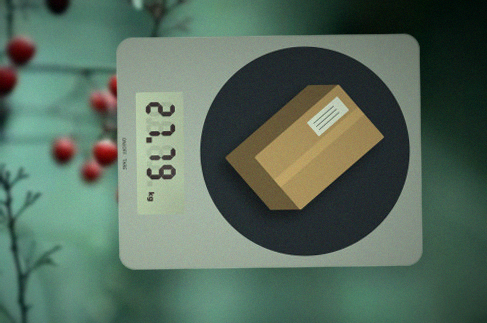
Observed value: **27.79** kg
